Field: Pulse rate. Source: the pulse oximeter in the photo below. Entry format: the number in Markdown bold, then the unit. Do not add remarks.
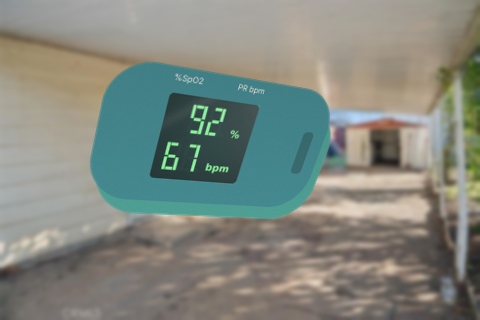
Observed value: **67** bpm
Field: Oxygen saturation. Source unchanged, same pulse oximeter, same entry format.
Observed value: **92** %
